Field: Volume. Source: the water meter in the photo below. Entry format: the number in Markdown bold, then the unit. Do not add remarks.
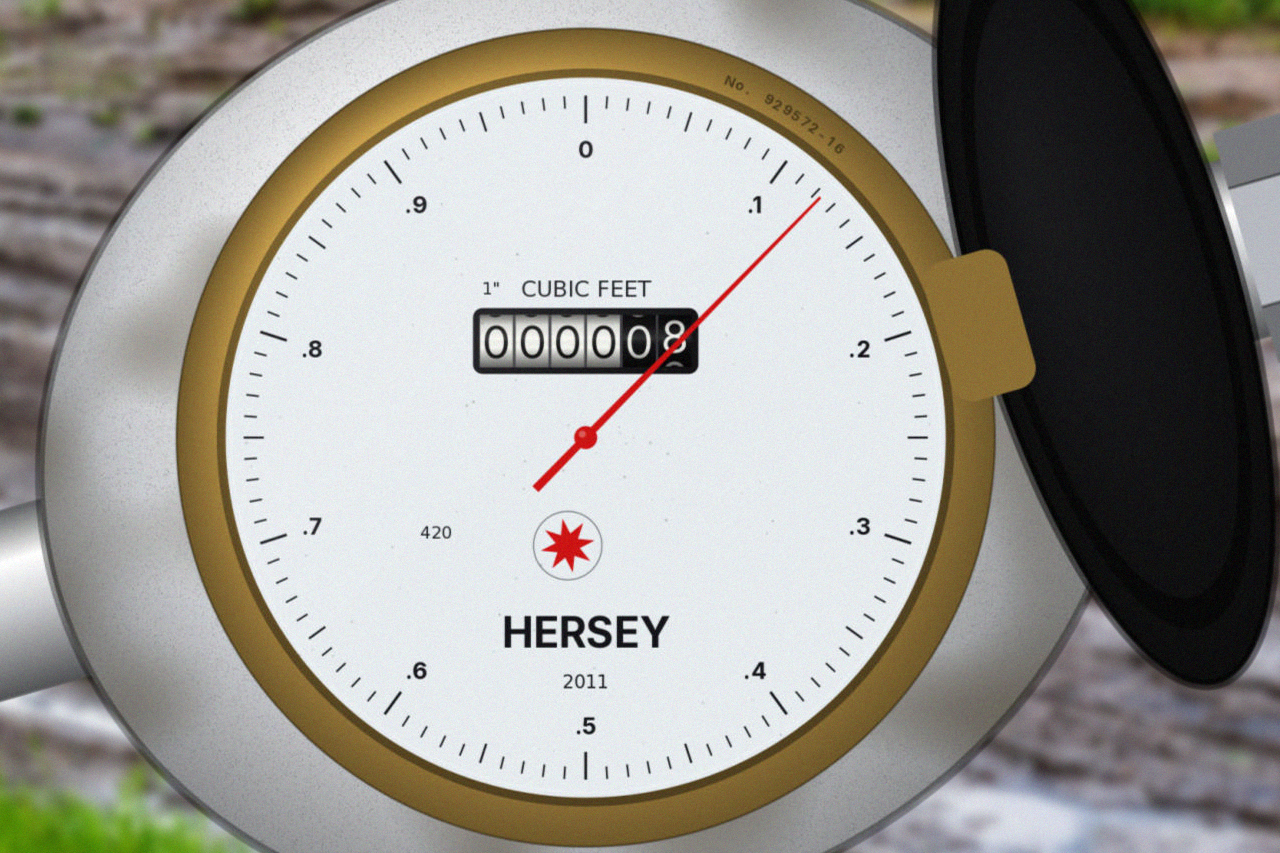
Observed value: **8.12** ft³
